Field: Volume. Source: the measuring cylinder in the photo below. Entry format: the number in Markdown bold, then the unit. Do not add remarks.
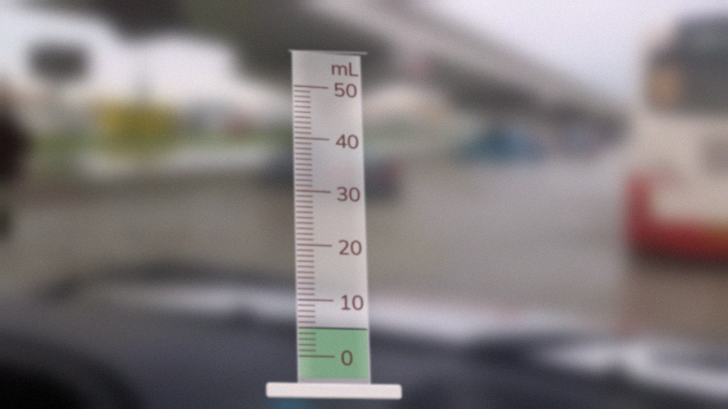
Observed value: **5** mL
